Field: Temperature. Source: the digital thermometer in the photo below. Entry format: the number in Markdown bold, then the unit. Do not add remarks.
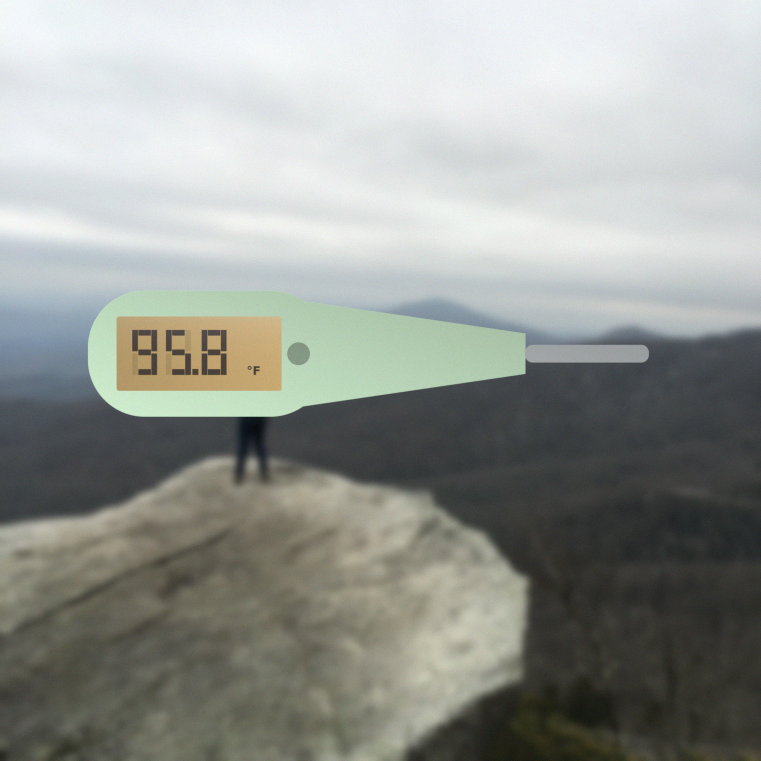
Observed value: **95.8** °F
